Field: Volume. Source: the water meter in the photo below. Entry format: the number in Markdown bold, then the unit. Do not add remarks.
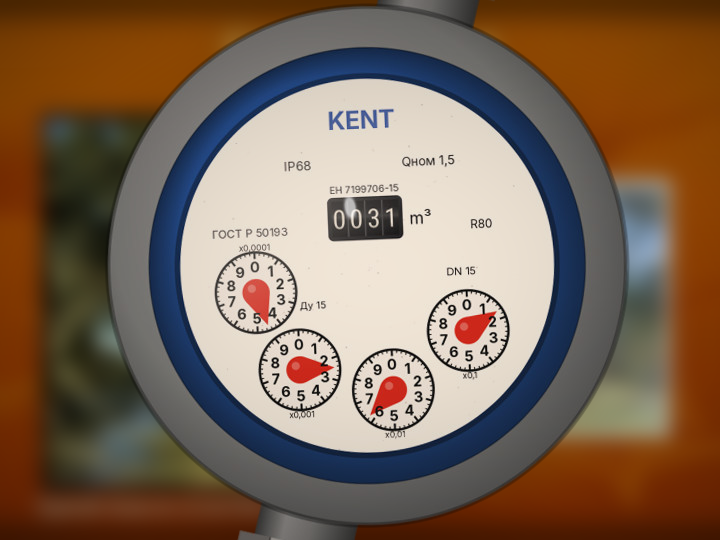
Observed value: **31.1624** m³
